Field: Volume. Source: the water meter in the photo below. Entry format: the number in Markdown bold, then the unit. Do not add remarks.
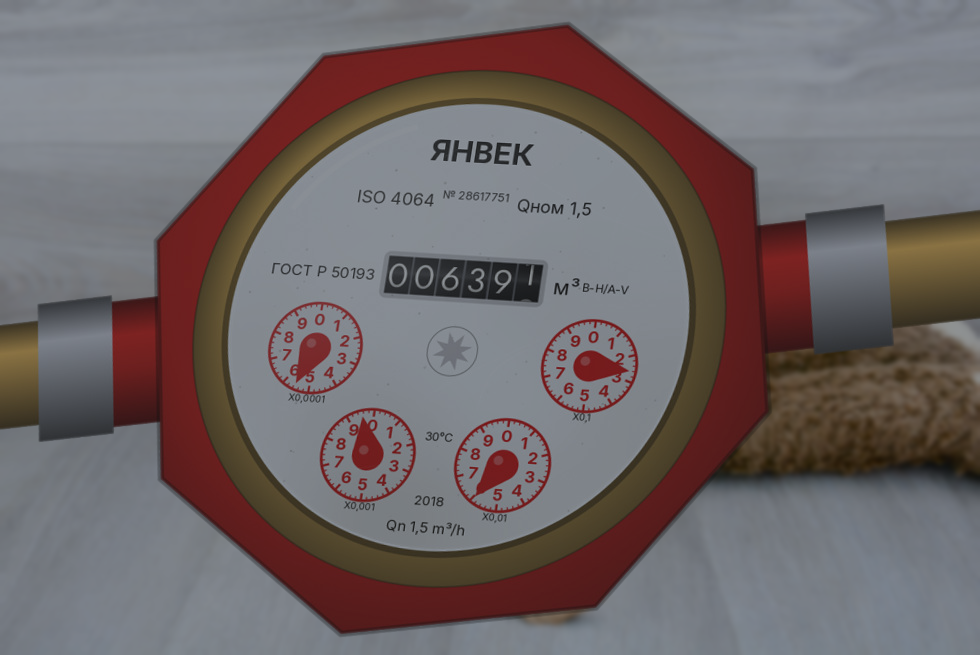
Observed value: **6391.2595** m³
